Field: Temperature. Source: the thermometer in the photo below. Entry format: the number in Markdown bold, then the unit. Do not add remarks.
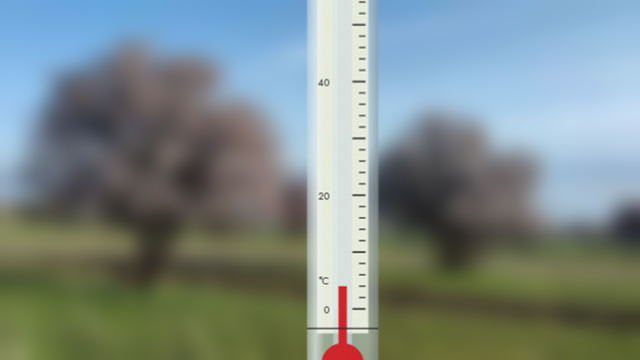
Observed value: **4** °C
